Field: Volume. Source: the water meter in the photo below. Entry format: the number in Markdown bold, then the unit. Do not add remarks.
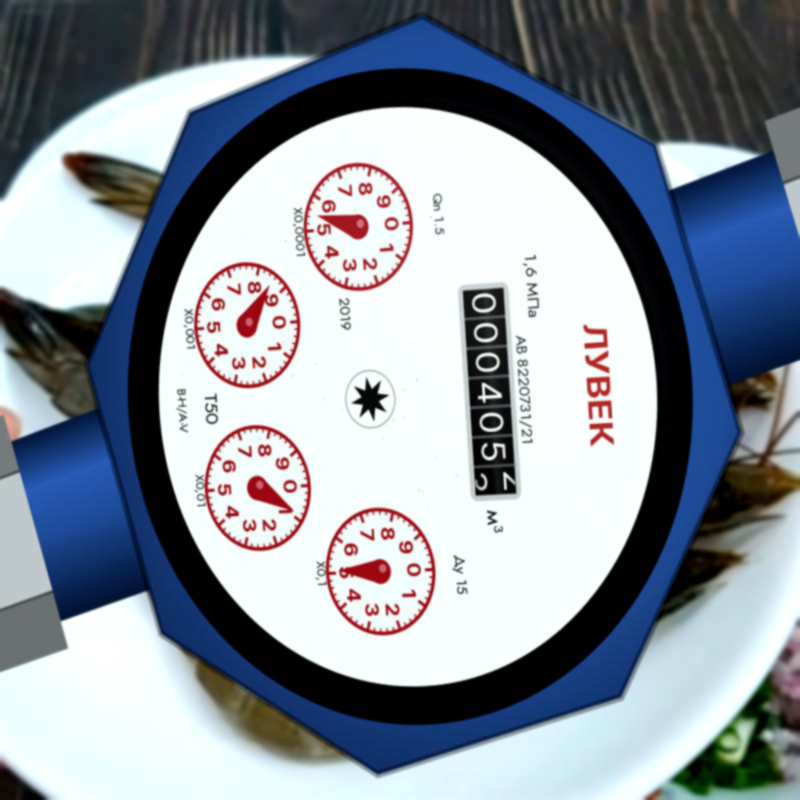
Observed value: **4052.5085** m³
